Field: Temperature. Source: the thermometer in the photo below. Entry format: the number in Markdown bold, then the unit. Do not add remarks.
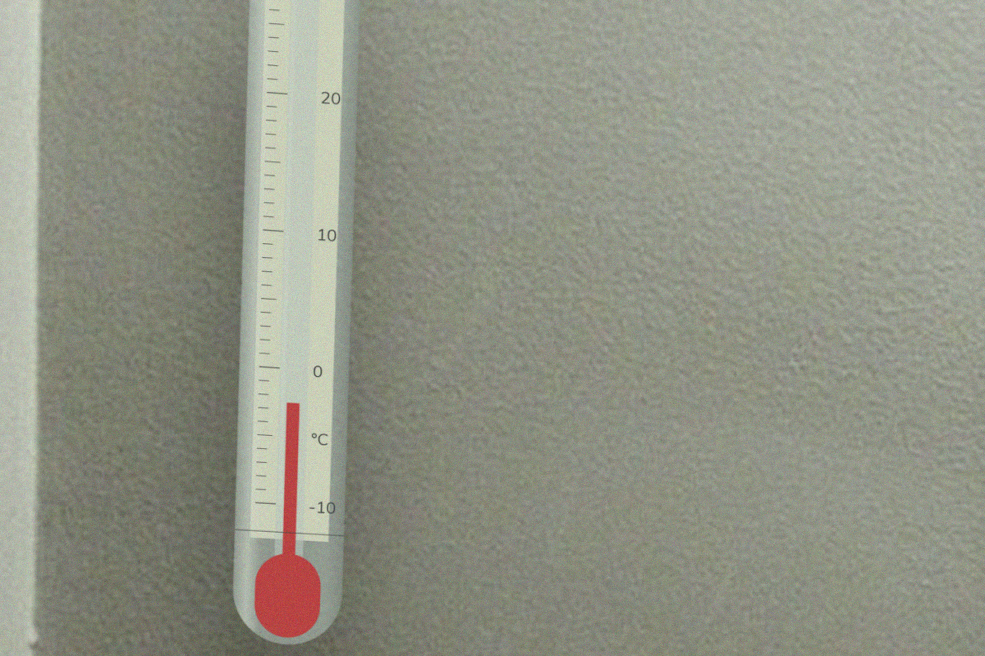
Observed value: **-2.5** °C
